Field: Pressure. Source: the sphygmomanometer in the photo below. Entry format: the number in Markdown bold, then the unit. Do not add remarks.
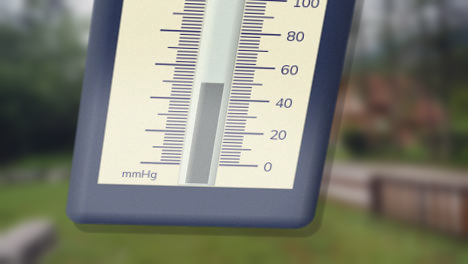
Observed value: **50** mmHg
